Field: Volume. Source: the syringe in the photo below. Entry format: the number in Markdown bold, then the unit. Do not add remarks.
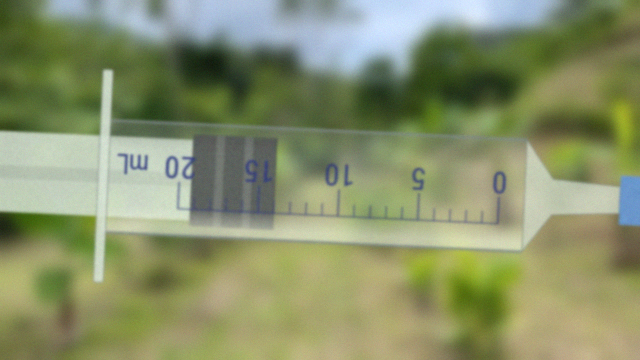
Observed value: **14** mL
